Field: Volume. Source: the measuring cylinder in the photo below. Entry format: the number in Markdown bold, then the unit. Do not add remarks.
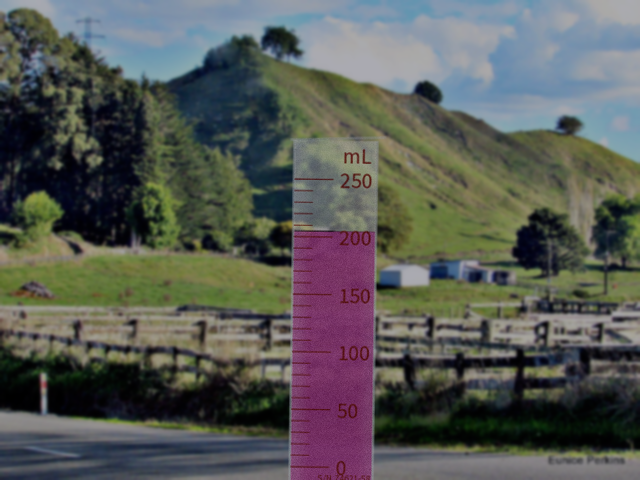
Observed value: **205** mL
